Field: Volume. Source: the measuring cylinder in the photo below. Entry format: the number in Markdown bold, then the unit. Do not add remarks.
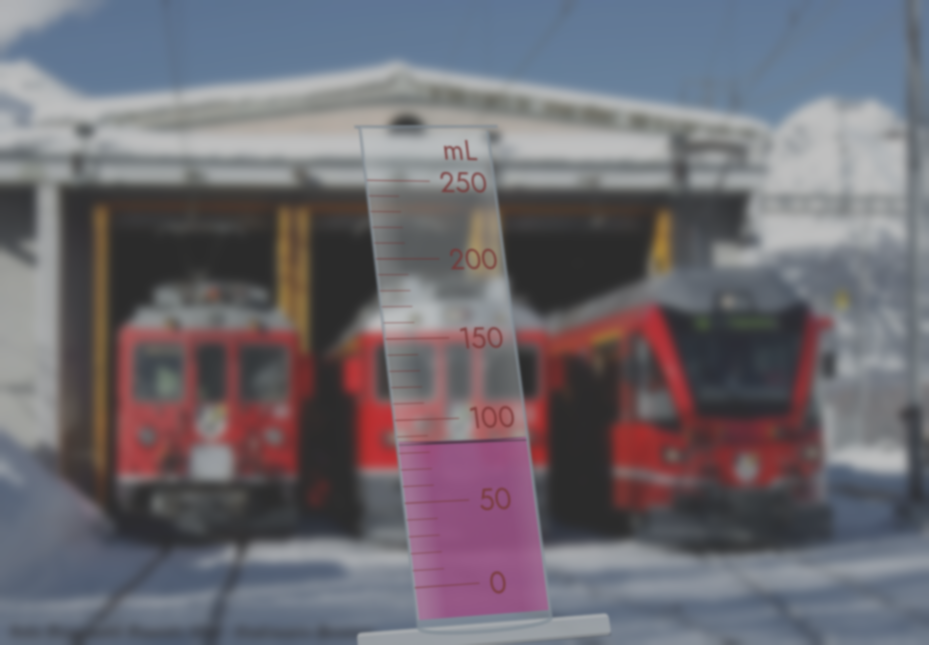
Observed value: **85** mL
